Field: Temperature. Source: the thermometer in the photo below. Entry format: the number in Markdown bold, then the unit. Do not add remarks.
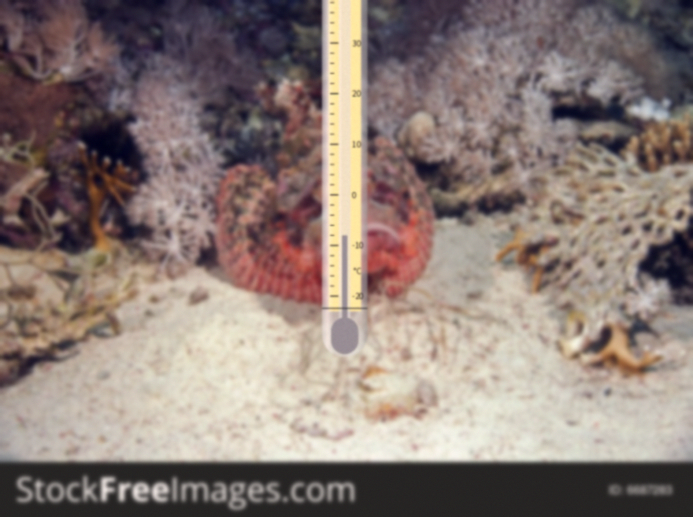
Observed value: **-8** °C
